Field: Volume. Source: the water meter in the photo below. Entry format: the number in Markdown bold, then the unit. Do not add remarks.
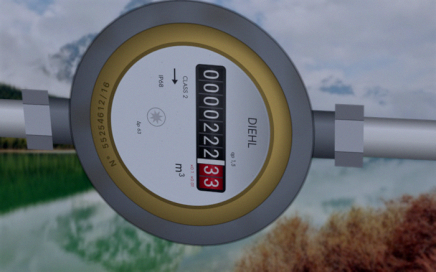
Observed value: **222.33** m³
